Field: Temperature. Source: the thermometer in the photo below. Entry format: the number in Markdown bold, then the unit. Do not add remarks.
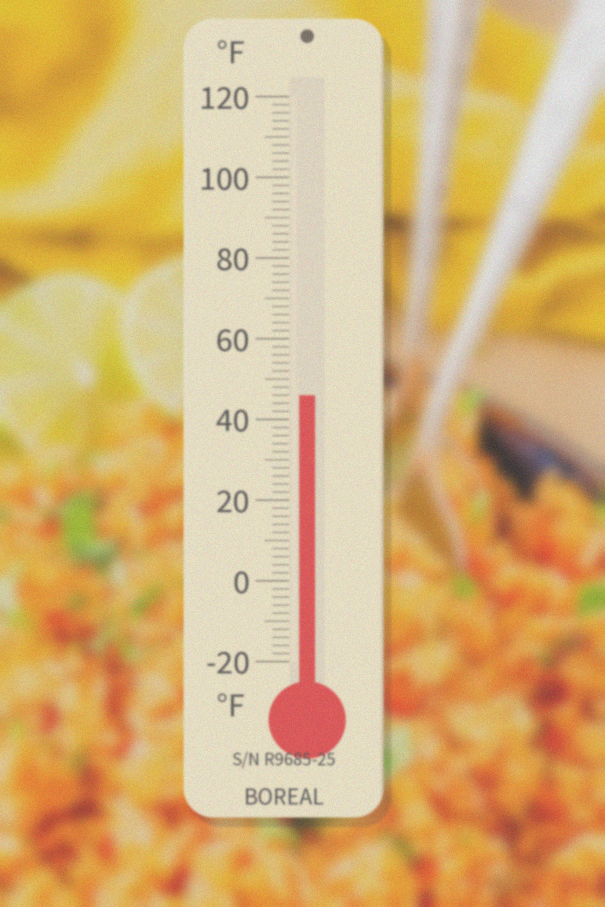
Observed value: **46** °F
